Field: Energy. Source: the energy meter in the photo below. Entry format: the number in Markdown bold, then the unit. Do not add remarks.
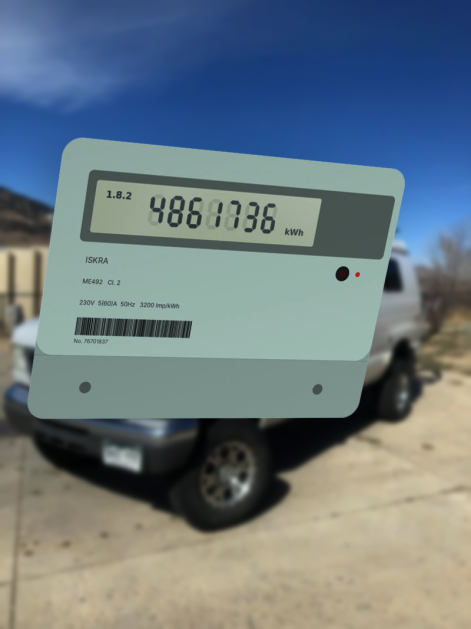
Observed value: **4861736** kWh
